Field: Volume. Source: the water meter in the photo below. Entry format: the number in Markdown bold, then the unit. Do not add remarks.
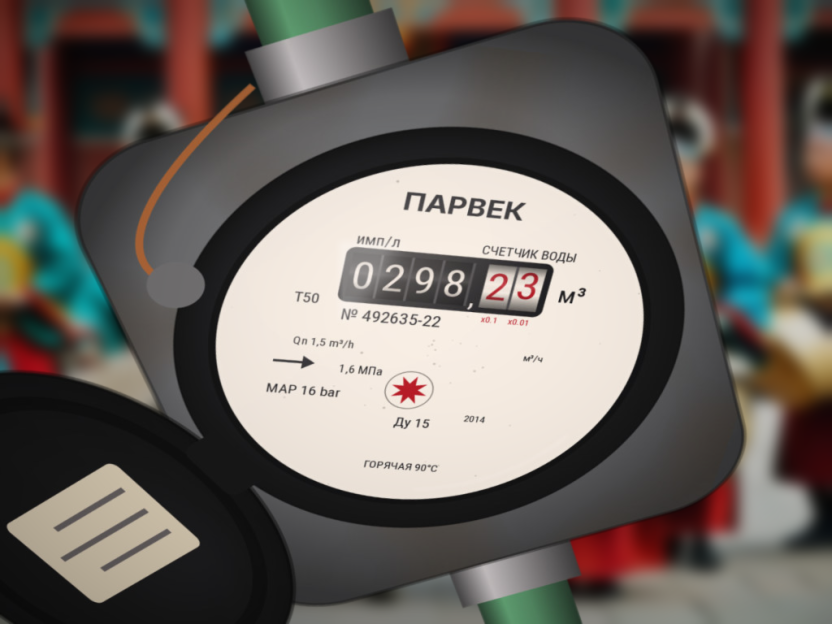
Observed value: **298.23** m³
